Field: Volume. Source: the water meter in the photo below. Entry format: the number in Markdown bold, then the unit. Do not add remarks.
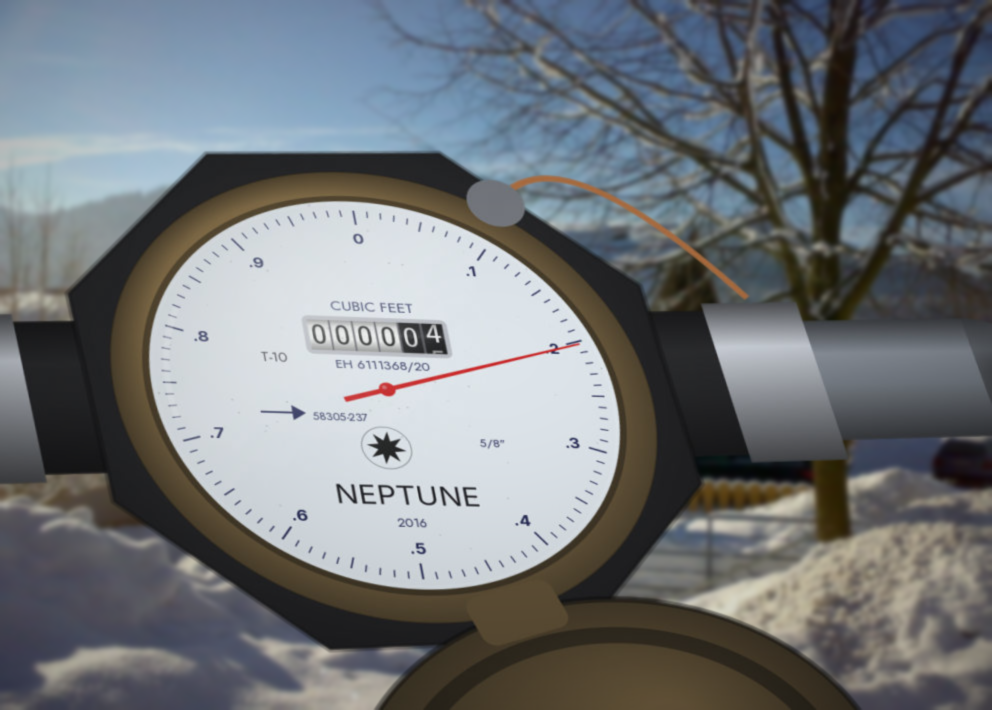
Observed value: **4.20** ft³
